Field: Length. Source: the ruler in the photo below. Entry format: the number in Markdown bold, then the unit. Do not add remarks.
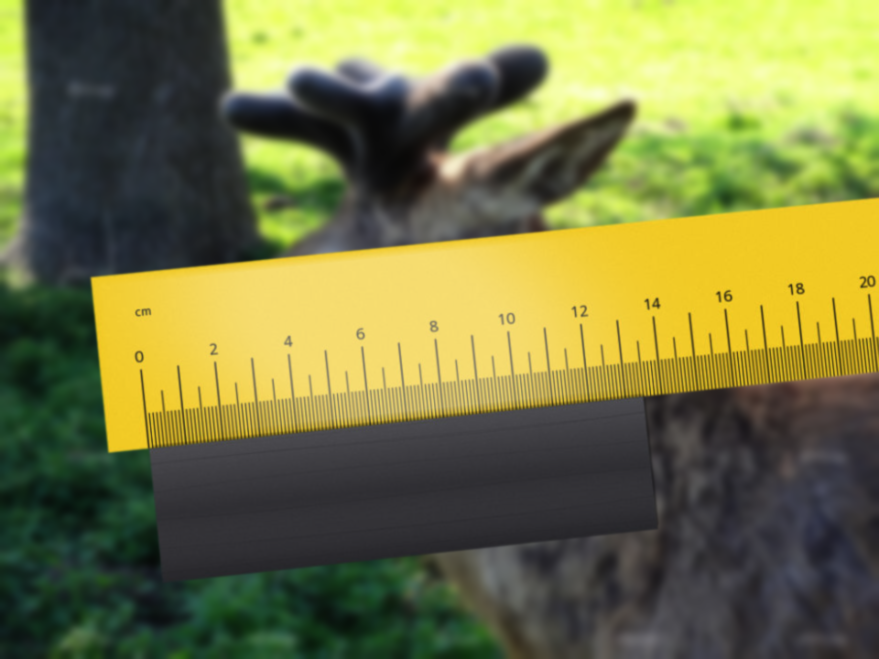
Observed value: **13.5** cm
